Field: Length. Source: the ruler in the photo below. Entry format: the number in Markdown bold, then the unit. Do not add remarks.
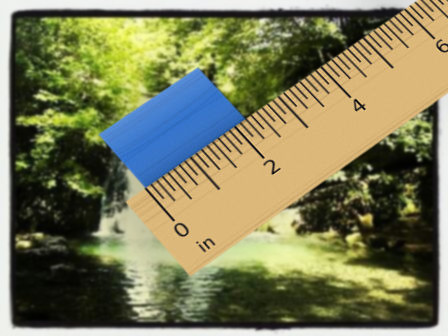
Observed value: **2.25** in
